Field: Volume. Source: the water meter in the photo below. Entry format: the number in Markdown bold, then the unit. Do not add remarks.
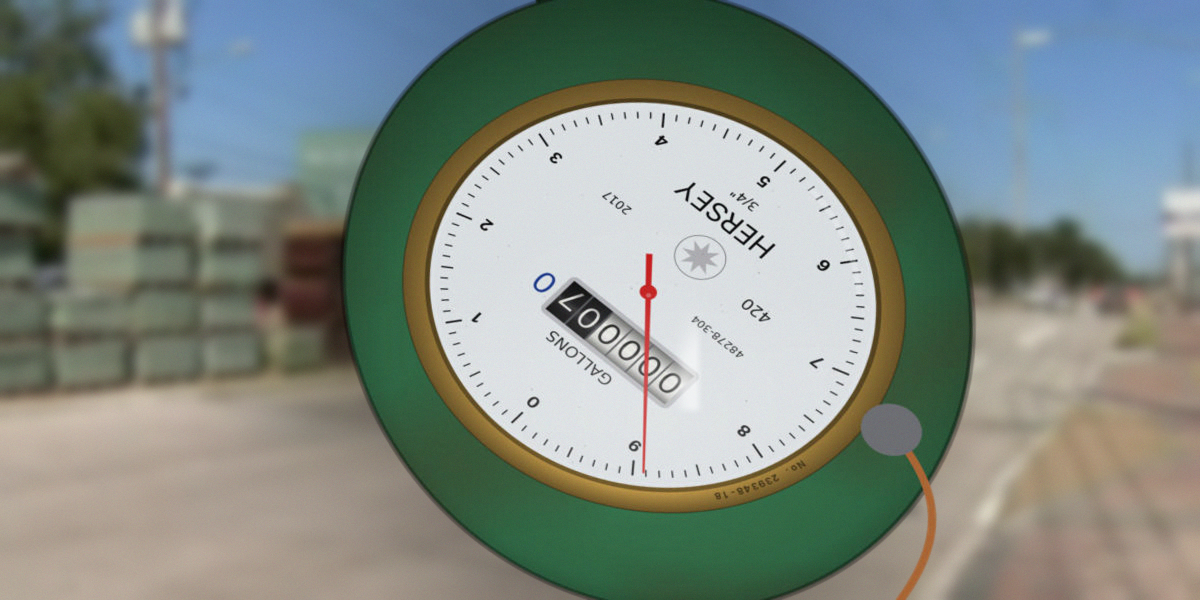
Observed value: **68.9** gal
